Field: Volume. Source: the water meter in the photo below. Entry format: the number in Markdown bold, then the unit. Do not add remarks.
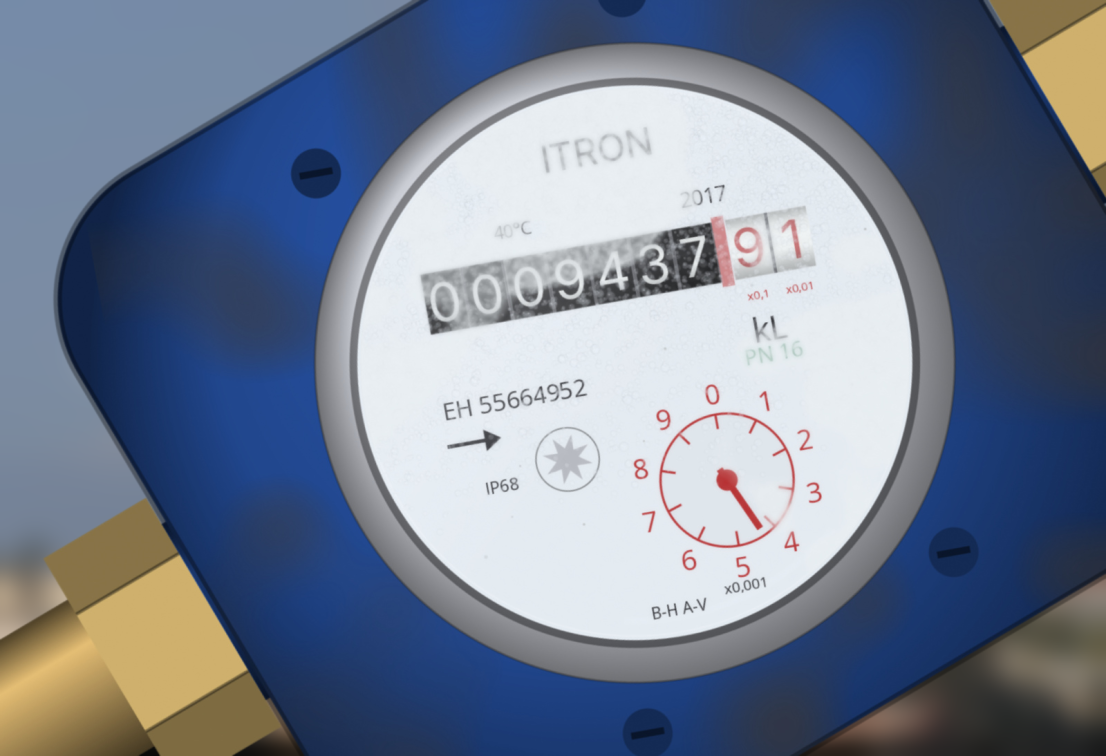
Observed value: **9437.914** kL
